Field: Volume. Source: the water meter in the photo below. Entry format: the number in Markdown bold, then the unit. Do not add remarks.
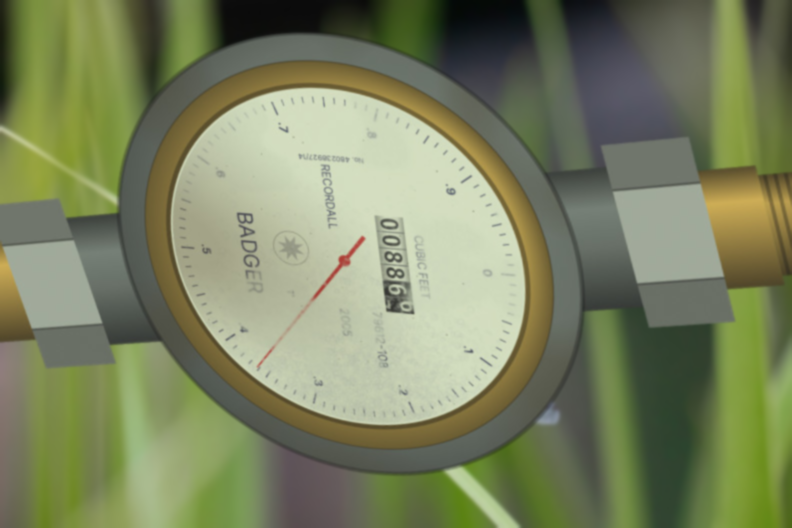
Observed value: **8866.36** ft³
